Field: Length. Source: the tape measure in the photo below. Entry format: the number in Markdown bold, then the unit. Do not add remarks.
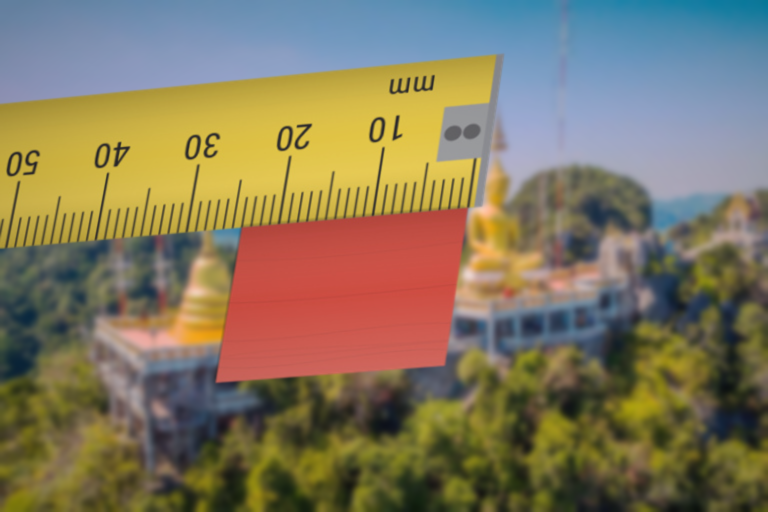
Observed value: **24** mm
